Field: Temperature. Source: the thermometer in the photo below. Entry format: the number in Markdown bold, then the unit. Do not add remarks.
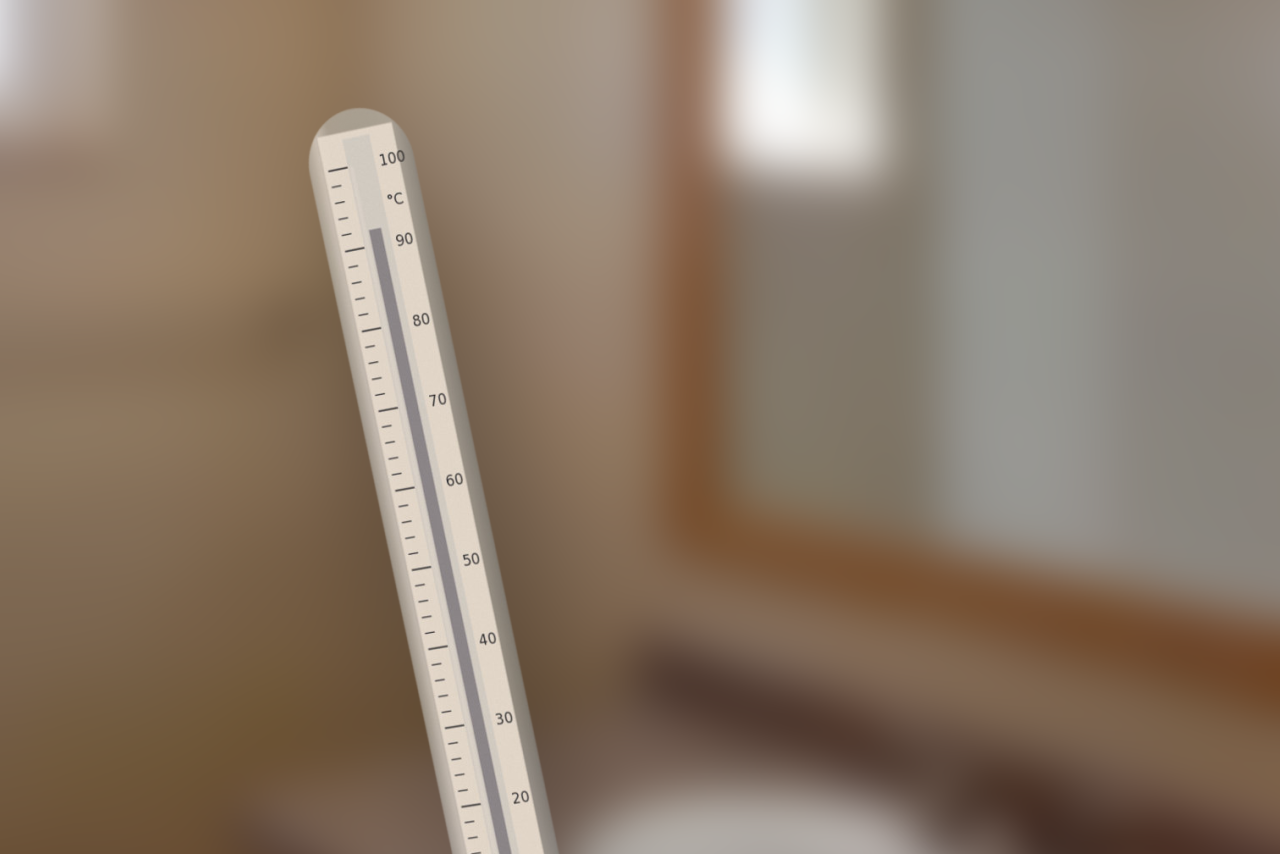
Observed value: **92** °C
